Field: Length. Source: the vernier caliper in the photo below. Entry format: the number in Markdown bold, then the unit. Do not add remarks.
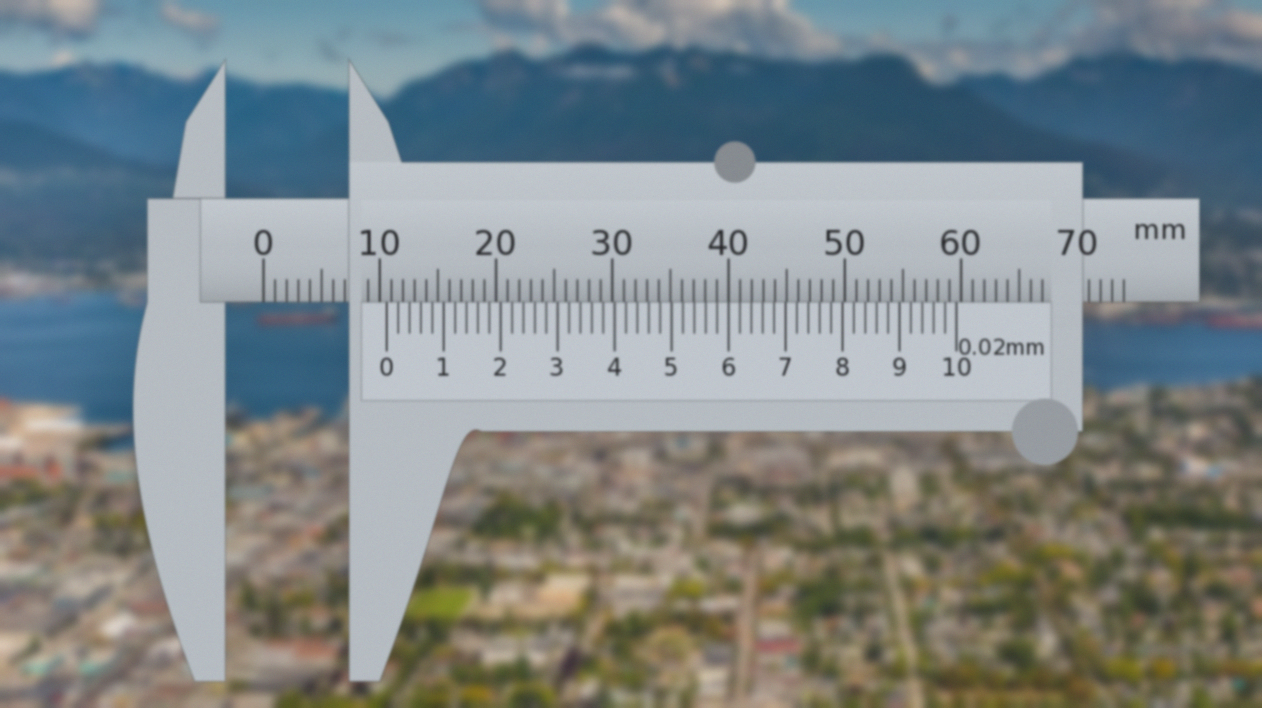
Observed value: **10.6** mm
